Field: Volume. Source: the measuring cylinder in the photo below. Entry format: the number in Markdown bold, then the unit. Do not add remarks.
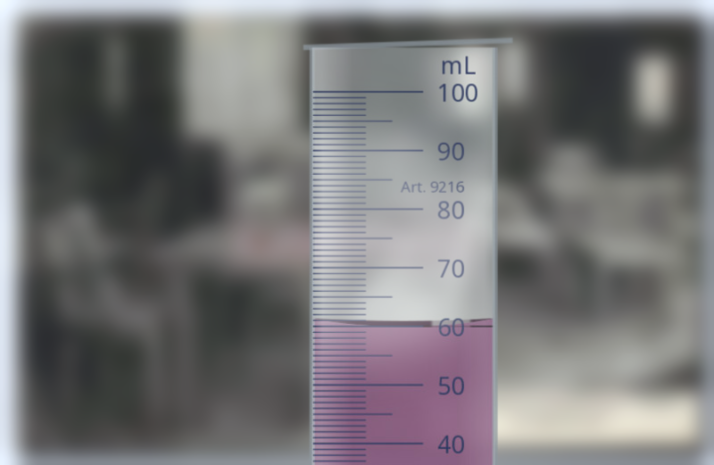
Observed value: **60** mL
